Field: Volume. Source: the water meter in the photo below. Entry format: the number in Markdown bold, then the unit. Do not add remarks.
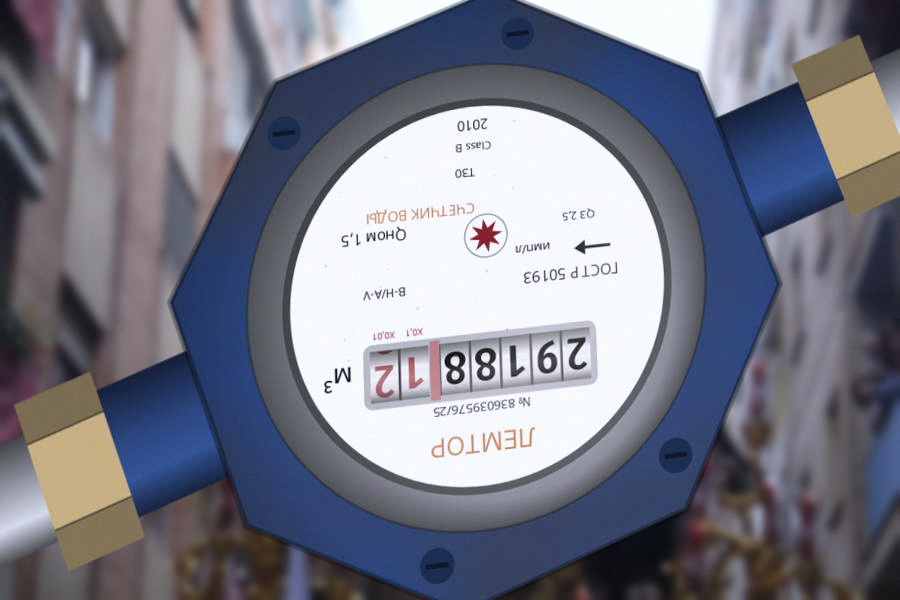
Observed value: **29188.12** m³
